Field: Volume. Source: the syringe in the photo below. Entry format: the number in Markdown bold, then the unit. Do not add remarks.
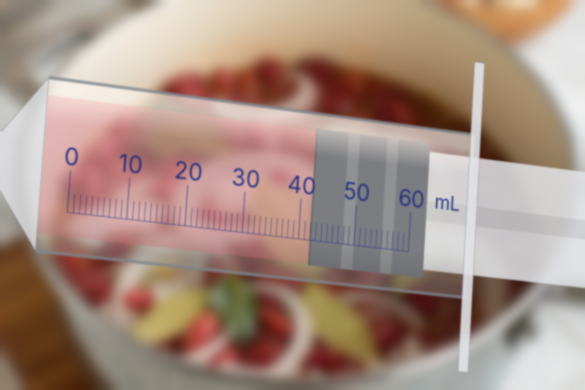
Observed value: **42** mL
